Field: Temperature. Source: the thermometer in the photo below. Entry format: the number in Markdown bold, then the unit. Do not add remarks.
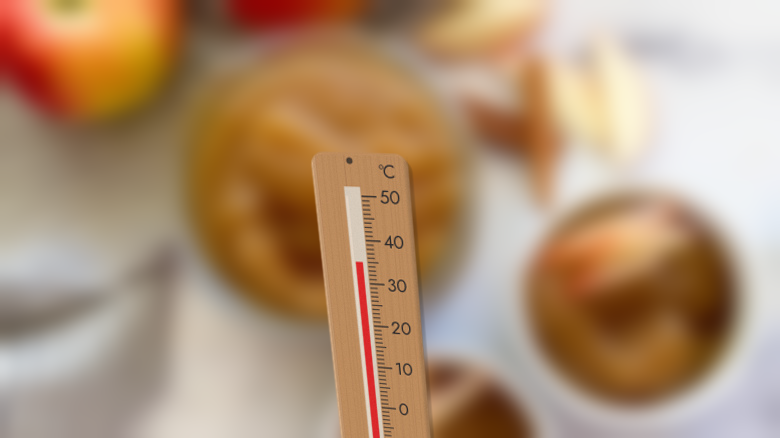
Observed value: **35** °C
